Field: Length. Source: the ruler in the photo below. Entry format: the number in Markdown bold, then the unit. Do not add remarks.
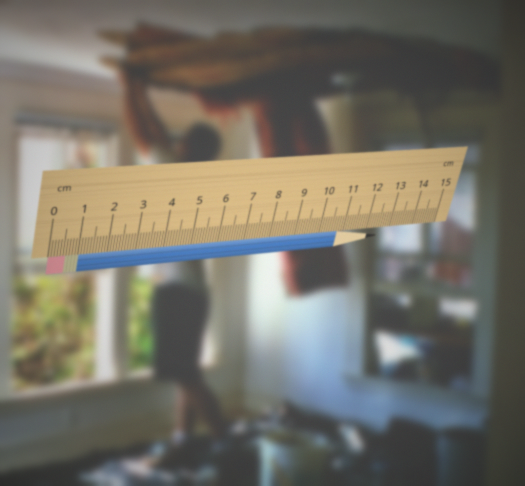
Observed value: **12.5** cm
